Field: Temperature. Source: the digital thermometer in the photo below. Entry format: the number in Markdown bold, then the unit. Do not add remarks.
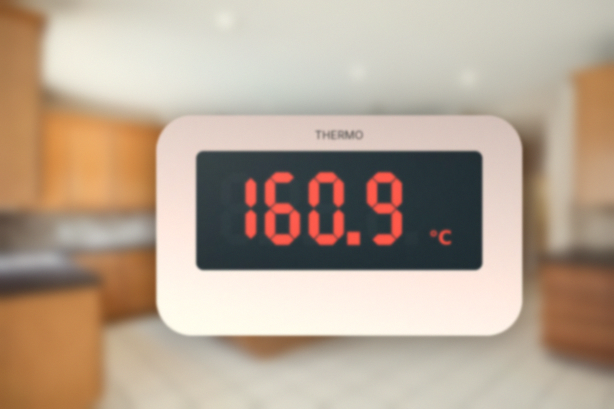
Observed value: **160.9** °C
